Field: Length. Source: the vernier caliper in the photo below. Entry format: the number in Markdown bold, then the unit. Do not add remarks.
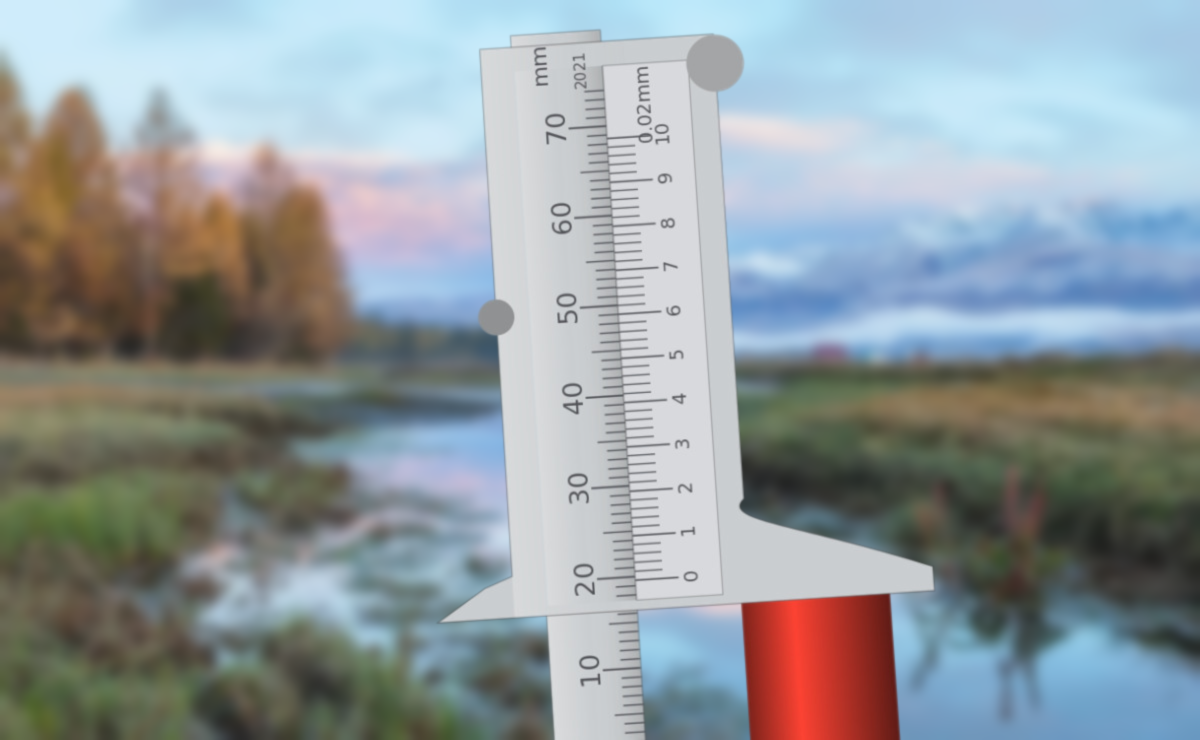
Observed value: **19.6** mm
